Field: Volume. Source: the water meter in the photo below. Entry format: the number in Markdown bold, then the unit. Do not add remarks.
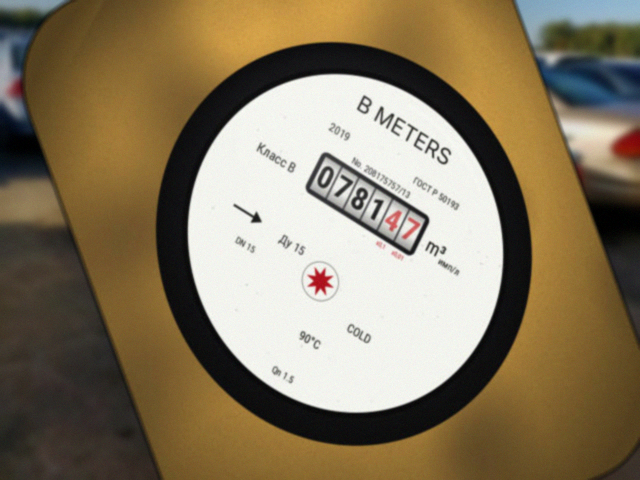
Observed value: **781.47** m³
